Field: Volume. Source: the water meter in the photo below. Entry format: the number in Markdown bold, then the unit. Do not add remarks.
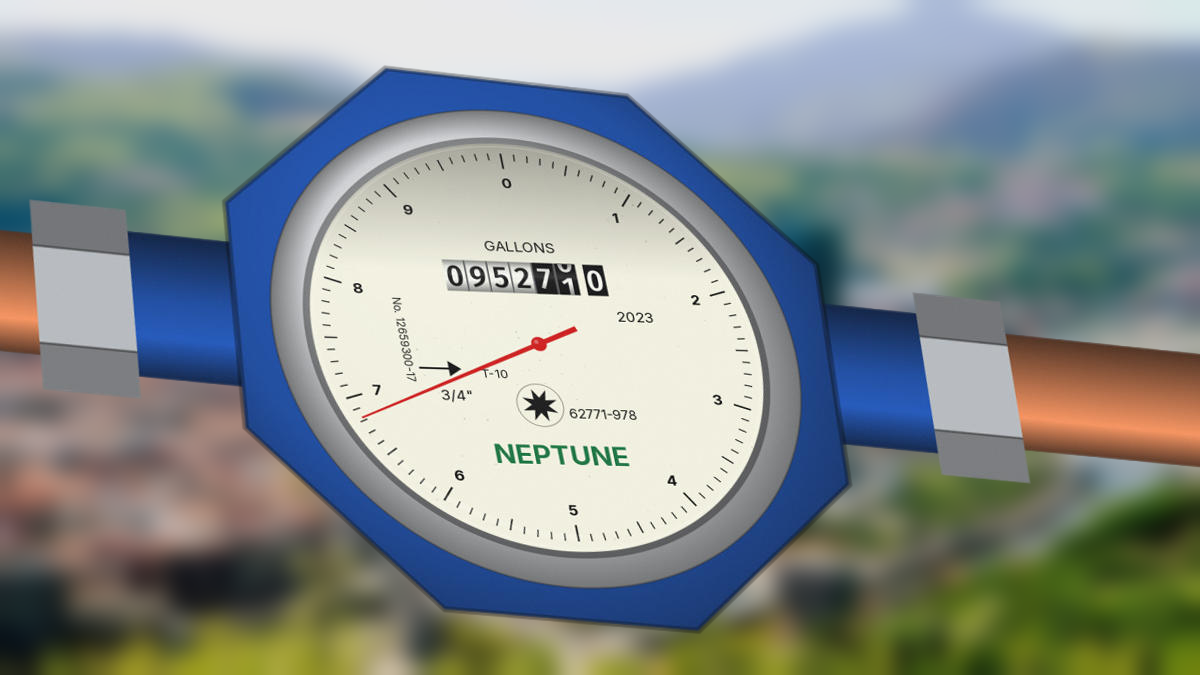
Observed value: **952706.8** gal
